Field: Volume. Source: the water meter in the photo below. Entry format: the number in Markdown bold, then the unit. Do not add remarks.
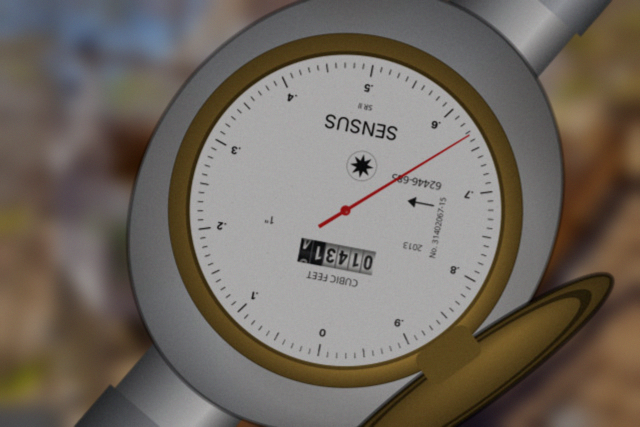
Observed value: **14313.63** ft³
